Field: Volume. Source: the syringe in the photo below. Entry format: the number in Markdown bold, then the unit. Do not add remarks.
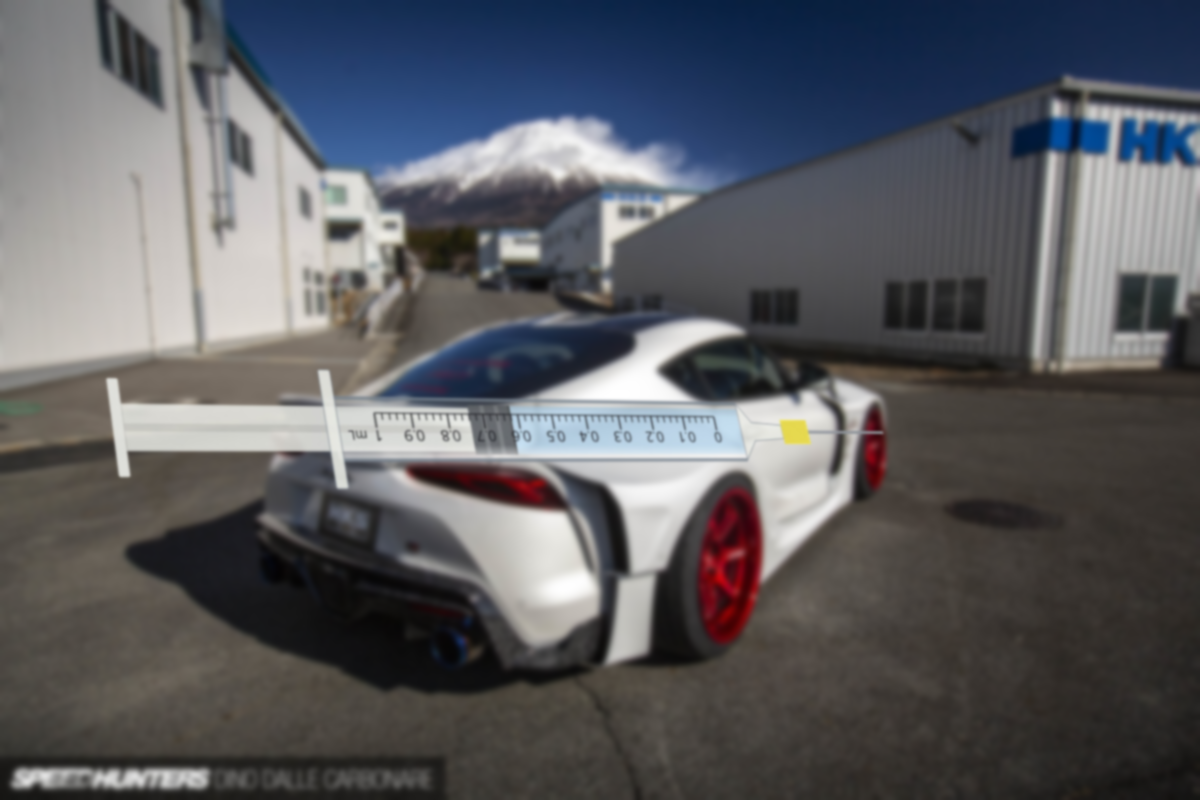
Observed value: **0.62** mL
